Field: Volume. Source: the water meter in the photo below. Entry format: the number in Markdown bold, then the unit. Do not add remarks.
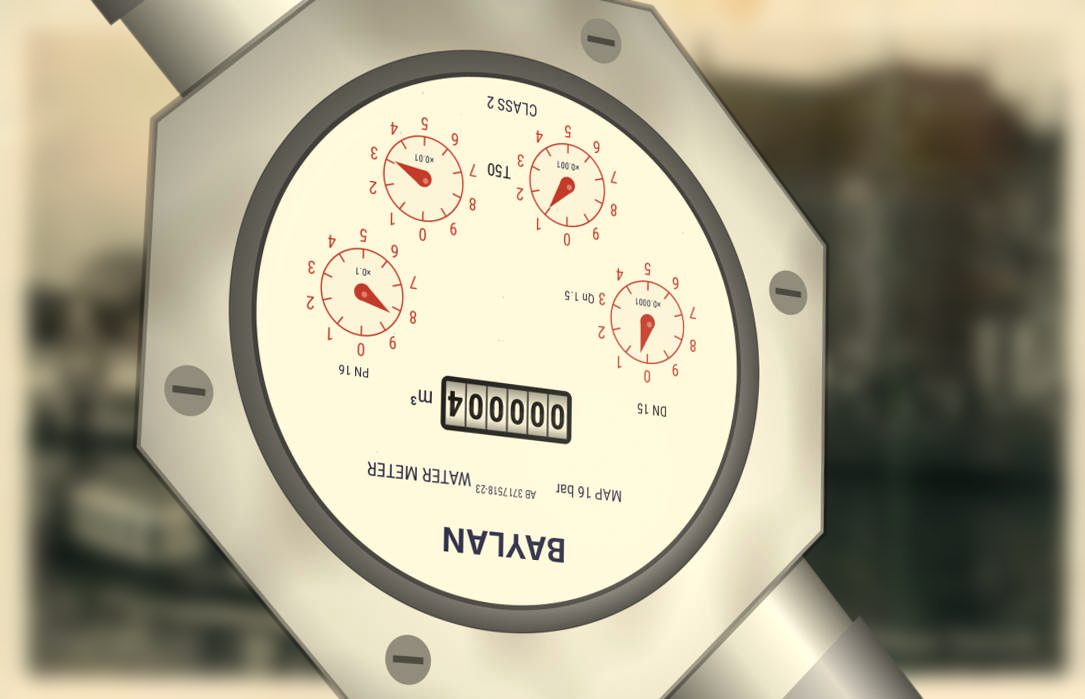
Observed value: **4.8310** m³
